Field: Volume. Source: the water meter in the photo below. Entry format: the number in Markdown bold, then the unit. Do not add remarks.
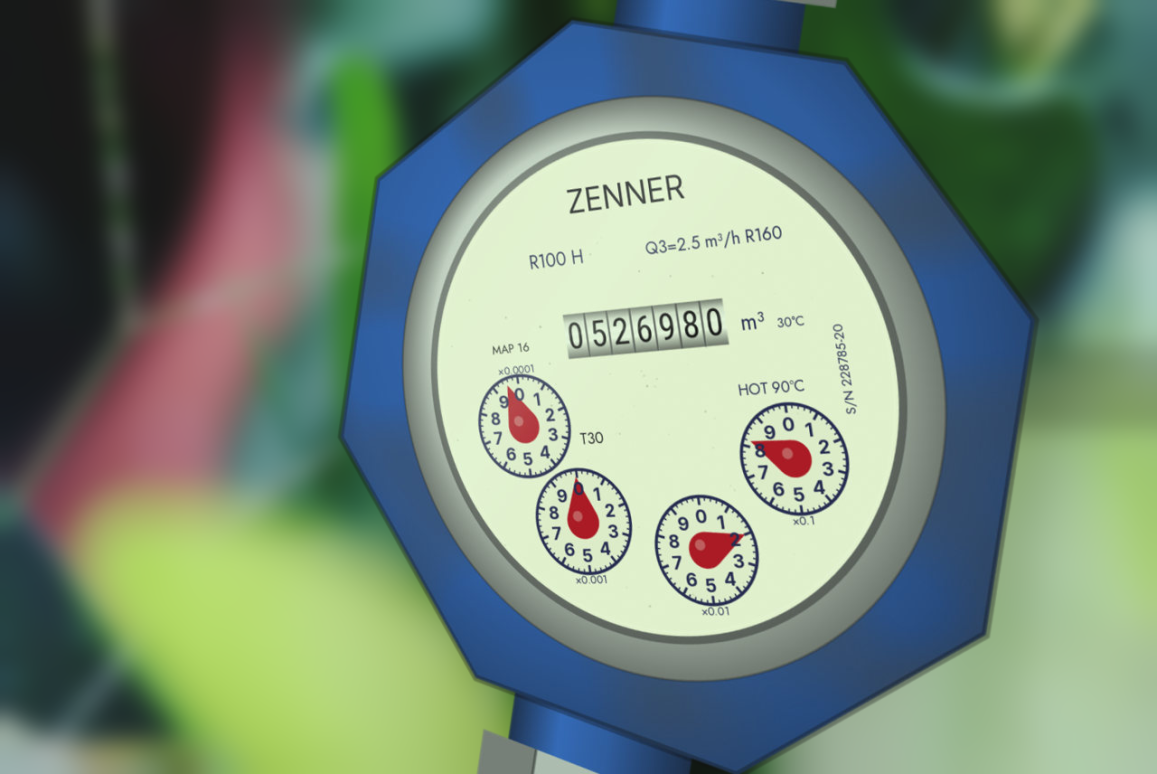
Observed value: **526980.8199** m³
